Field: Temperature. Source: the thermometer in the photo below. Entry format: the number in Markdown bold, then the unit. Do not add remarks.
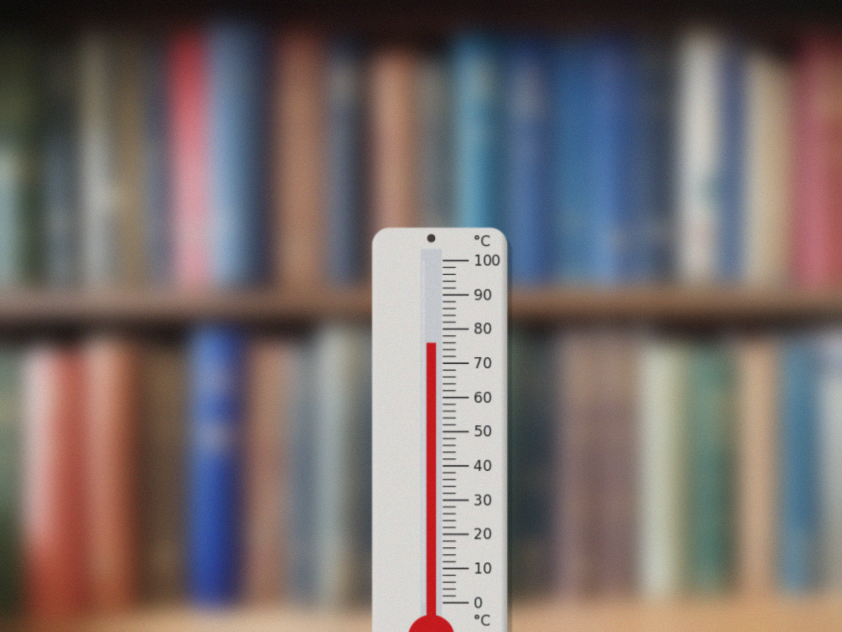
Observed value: **76** °C
